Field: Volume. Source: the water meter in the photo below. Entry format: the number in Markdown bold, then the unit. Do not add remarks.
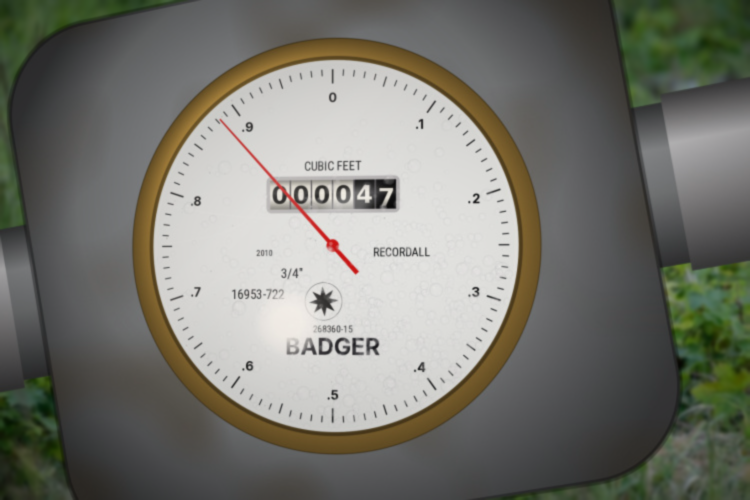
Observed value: **46.88** ft³
